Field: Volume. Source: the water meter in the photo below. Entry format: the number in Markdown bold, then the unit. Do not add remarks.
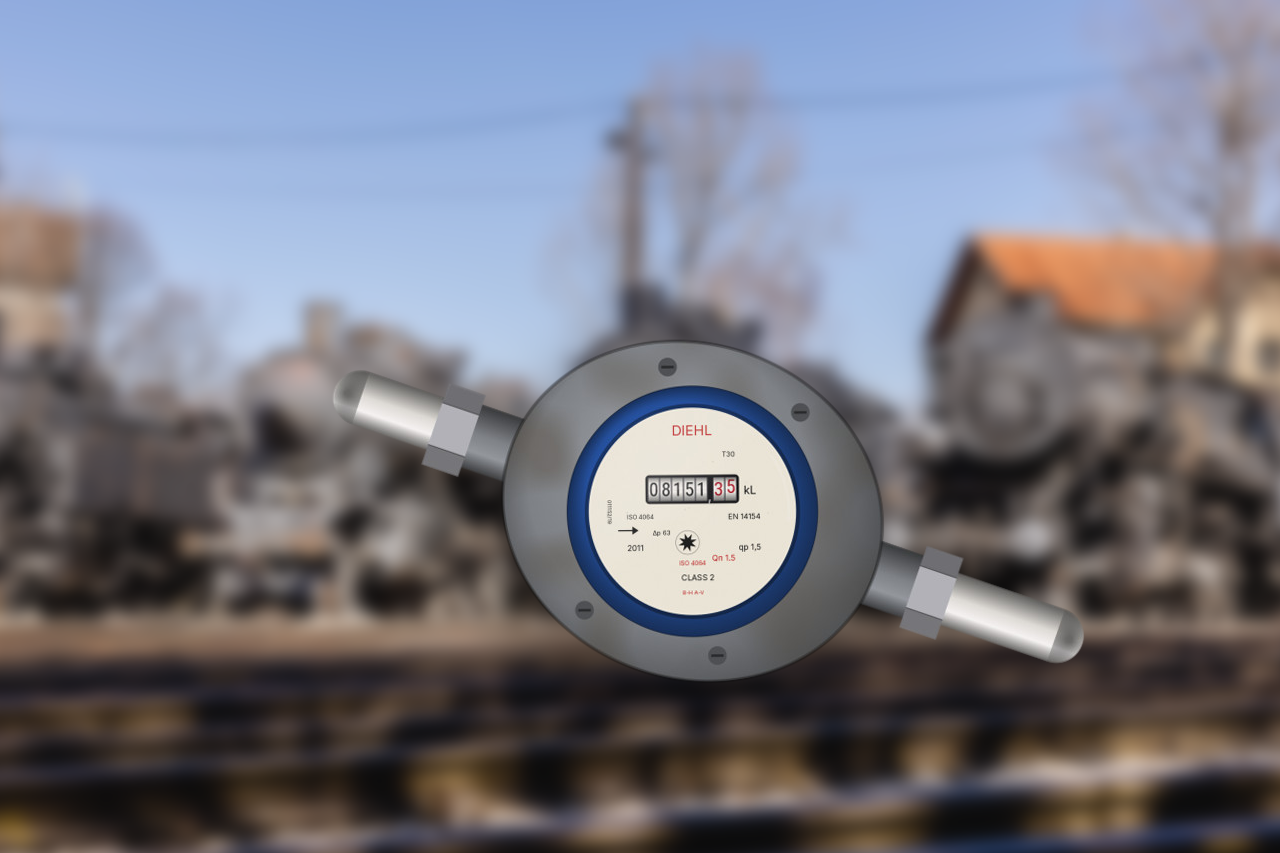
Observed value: **8151.35** kL
